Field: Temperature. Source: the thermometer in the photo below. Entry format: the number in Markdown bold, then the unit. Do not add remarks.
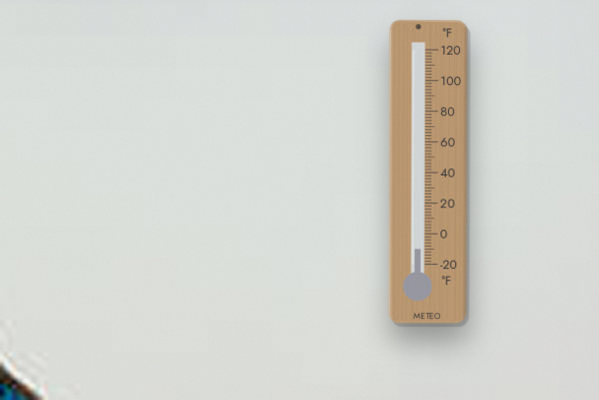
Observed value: **-10** °F
